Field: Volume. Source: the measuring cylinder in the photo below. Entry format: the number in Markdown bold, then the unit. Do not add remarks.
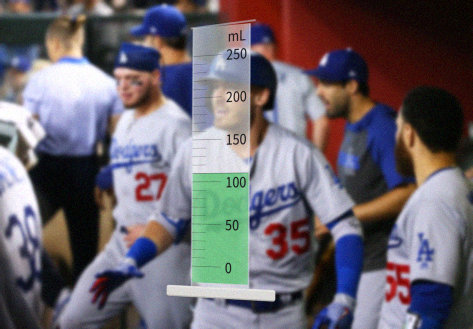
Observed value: **110** mL
